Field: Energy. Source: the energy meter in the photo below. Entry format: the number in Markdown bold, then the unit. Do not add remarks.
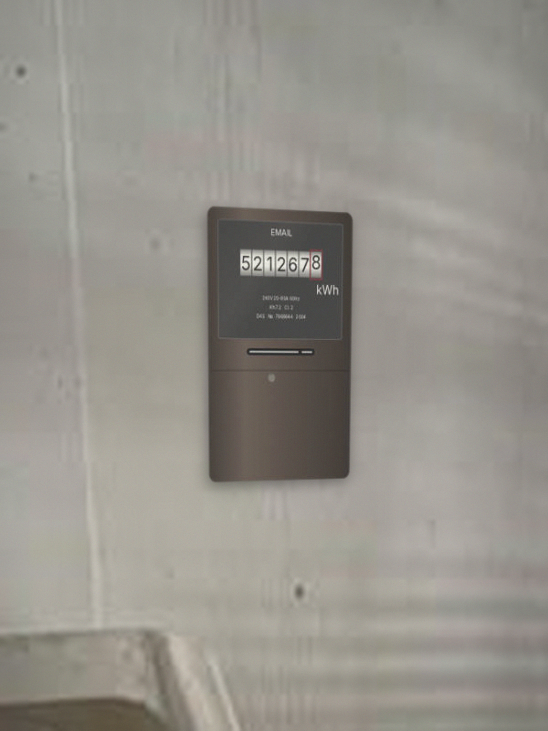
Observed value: **521267.8** kWh
